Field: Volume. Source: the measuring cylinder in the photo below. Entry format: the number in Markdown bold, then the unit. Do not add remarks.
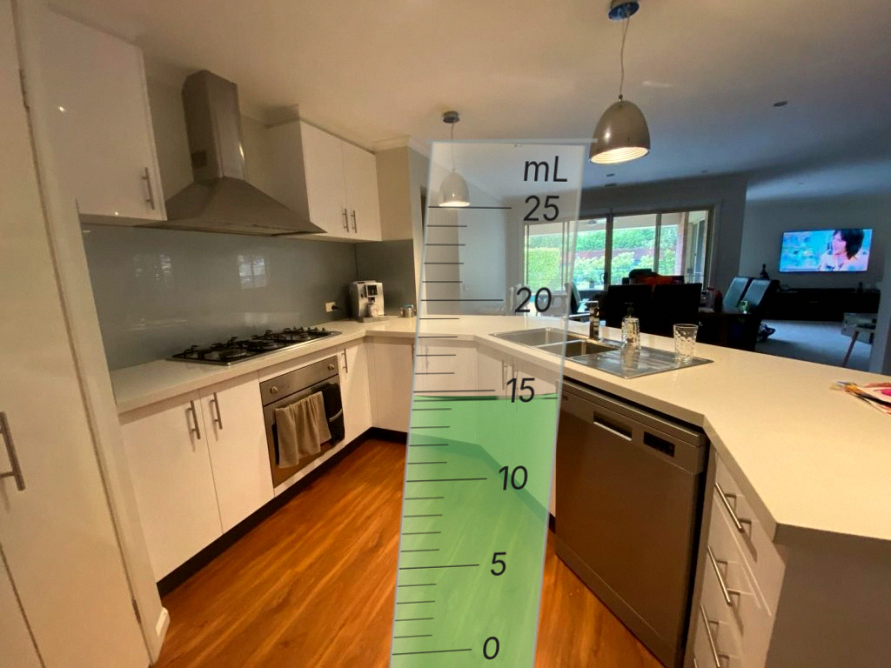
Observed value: **14.5** mL
